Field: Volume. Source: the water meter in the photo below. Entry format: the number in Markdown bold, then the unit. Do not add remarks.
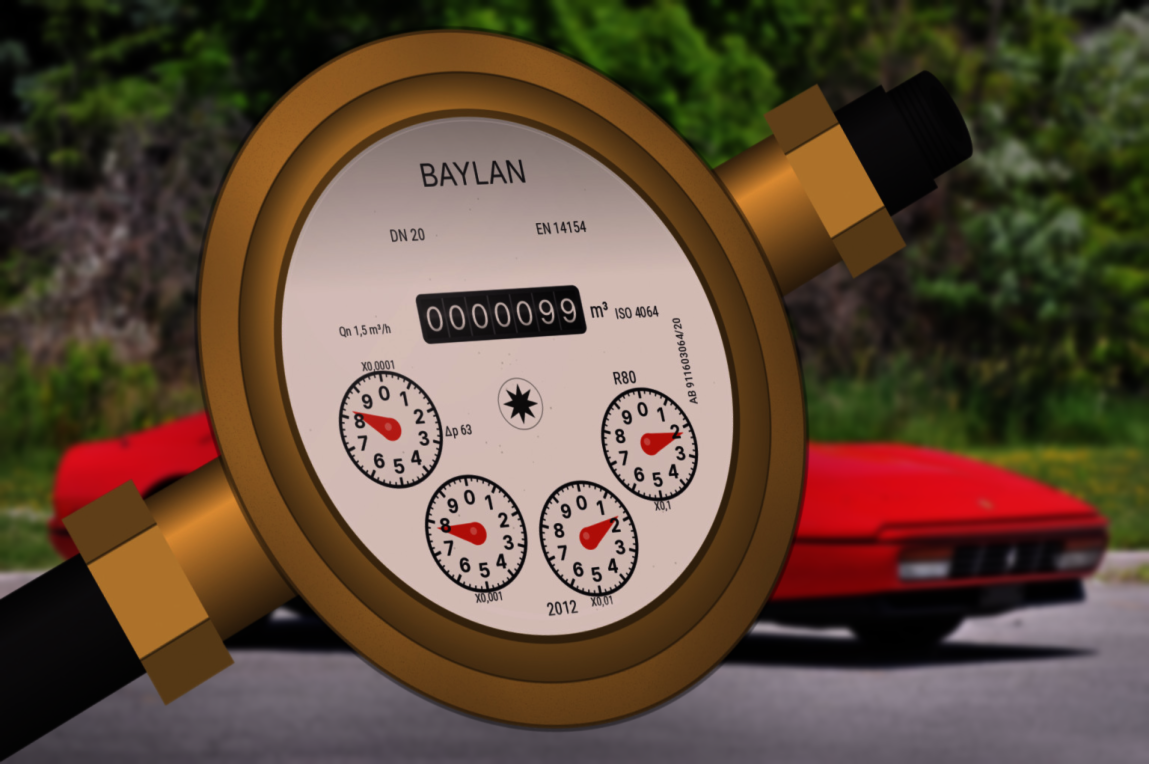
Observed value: **99.2178** m³
